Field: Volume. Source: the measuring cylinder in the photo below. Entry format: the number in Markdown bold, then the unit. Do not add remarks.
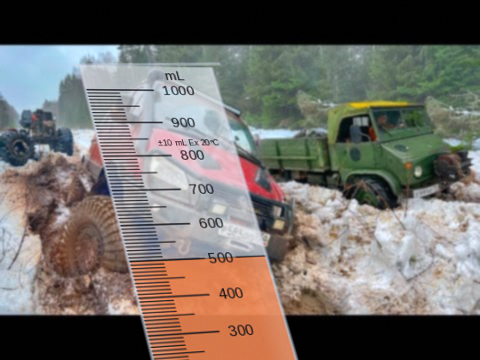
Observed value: **500** mL
